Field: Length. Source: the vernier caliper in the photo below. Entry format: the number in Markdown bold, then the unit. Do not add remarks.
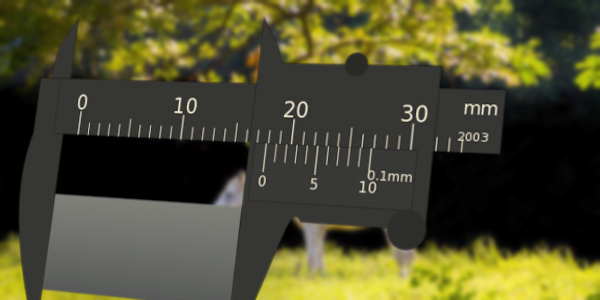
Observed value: **17.8** mm
